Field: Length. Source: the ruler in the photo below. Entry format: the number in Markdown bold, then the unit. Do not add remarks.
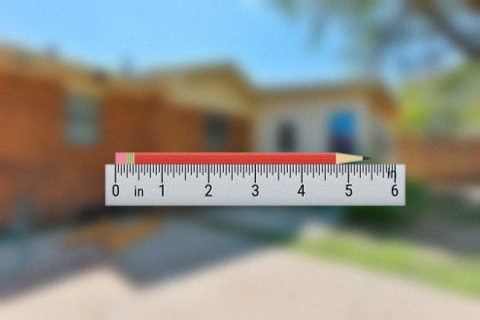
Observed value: **5.5** in
